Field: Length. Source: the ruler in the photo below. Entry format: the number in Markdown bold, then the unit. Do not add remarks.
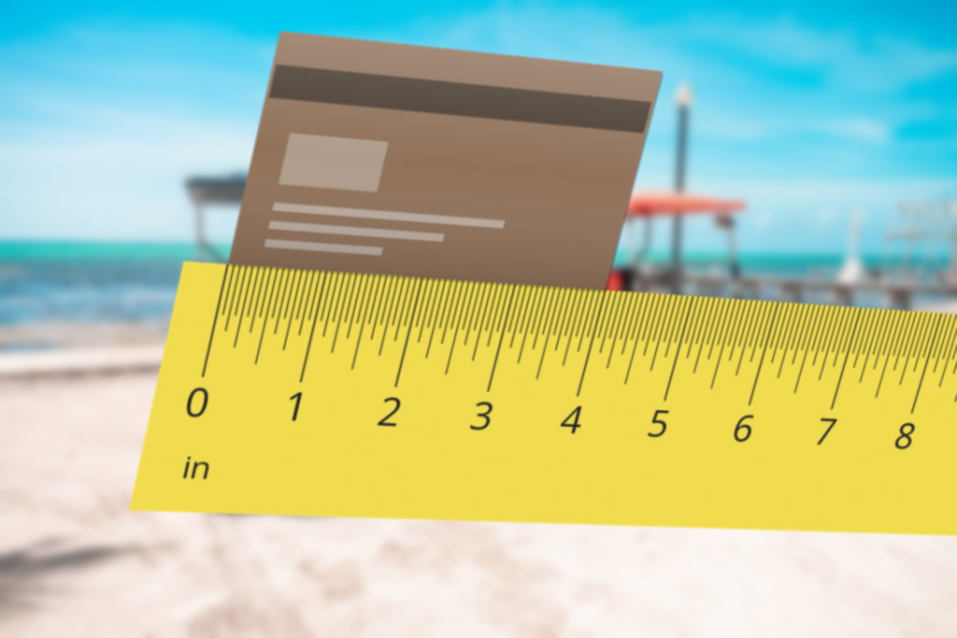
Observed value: **4** in
